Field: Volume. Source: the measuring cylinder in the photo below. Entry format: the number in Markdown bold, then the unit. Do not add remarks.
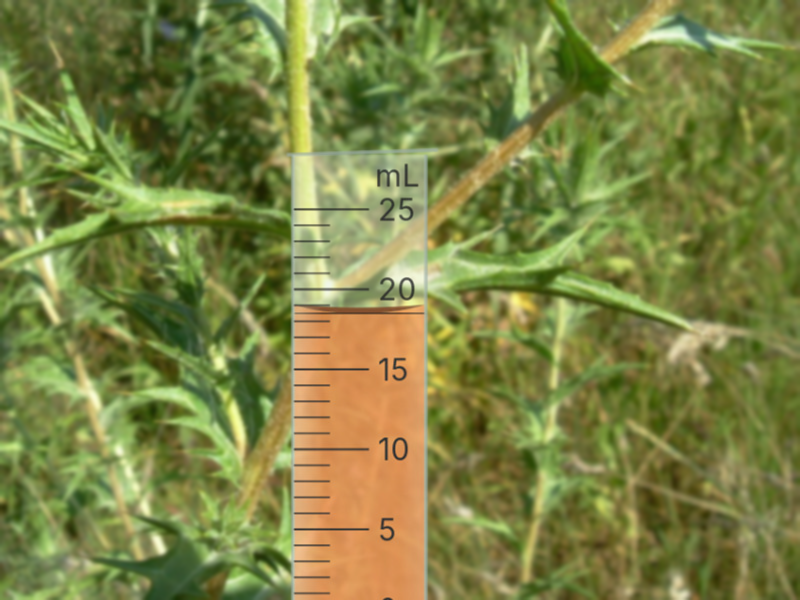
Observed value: **18.5** mL
